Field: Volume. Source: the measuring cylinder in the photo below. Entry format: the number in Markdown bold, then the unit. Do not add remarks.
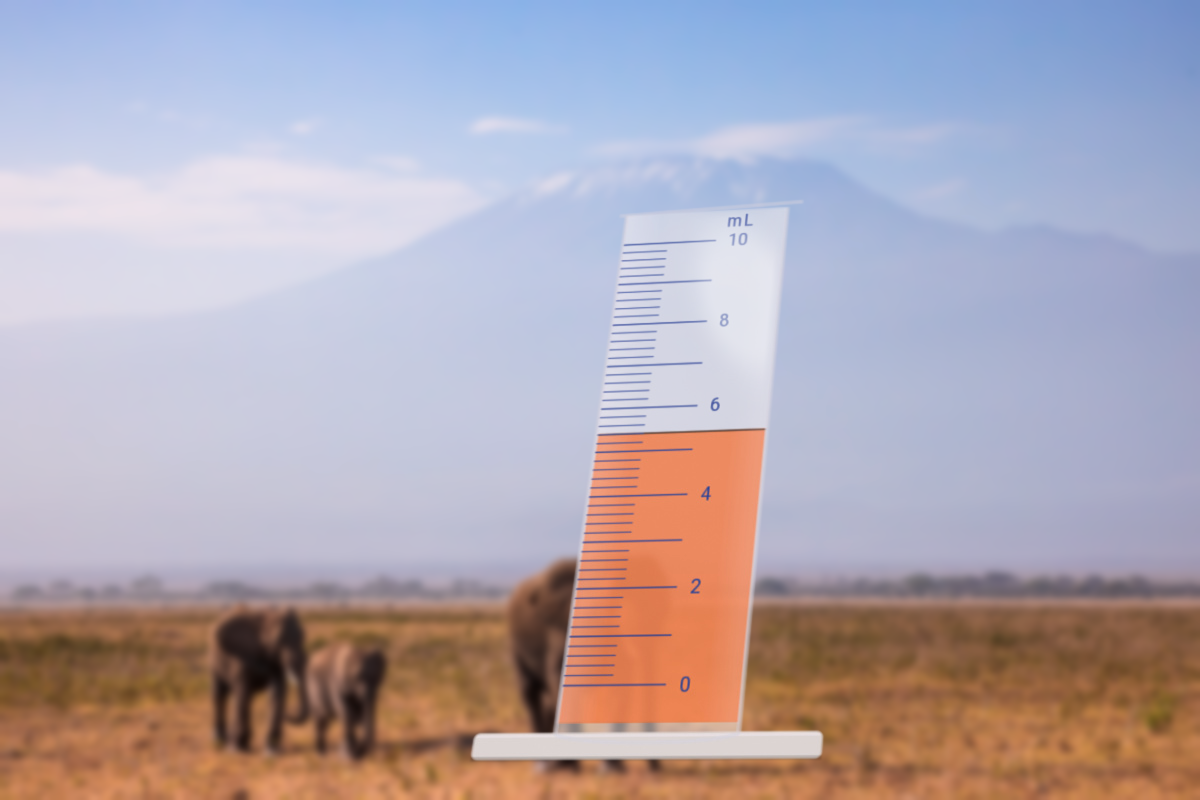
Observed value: **5.4** mL
